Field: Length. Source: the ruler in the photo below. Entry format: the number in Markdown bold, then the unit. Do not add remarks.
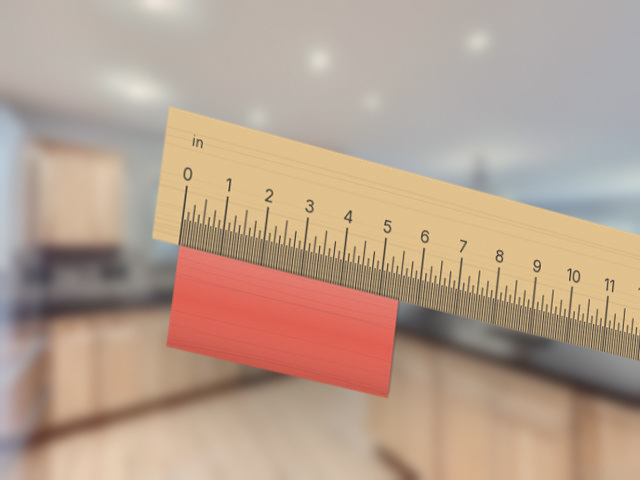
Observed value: **5.5** in
